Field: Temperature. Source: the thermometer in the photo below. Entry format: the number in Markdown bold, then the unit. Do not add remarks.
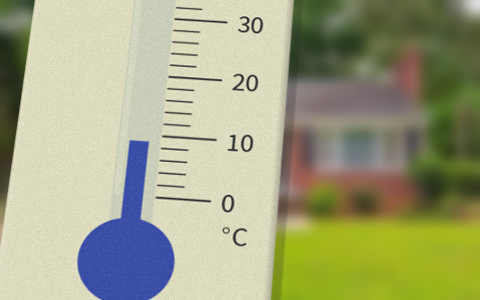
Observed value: **9** °C
